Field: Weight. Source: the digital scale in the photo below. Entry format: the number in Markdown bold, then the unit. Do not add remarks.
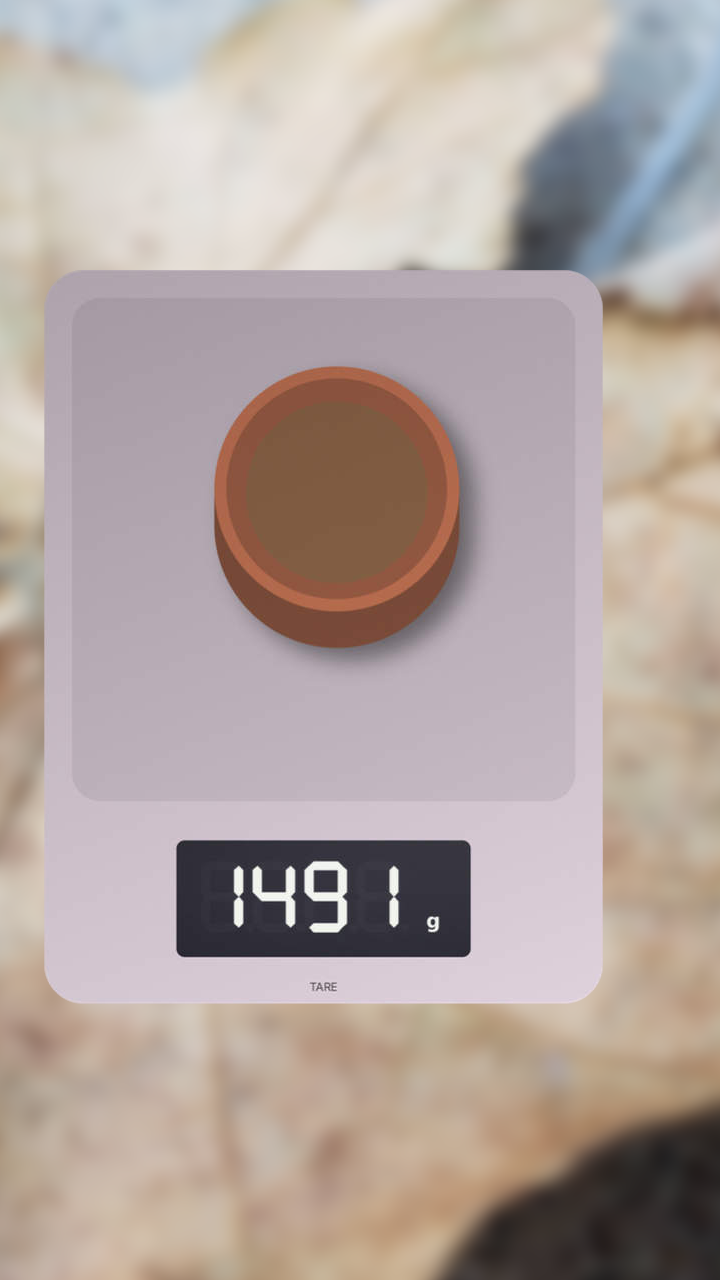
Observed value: **1491** g
